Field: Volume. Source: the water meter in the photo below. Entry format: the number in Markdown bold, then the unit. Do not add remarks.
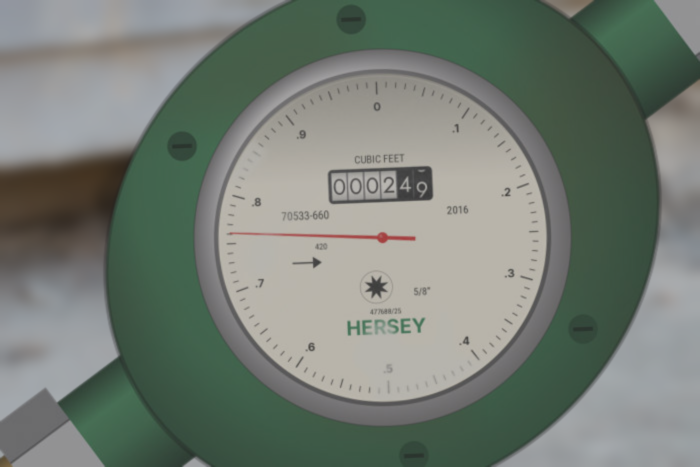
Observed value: **248.76** ft³
